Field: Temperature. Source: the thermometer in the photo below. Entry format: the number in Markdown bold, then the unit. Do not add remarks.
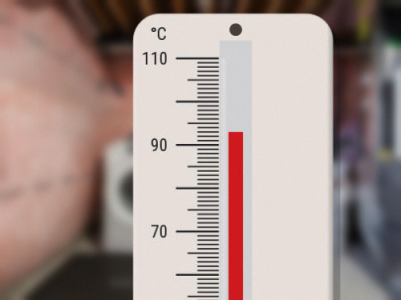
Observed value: **93** °C
